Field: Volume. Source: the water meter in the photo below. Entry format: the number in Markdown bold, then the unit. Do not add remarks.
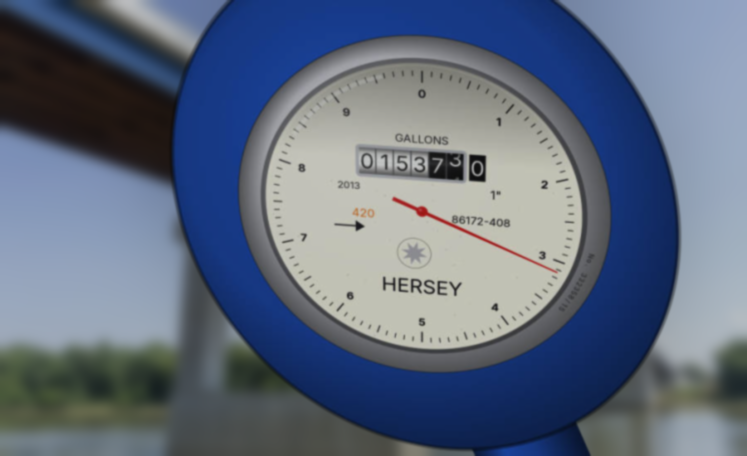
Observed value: **153733.1** gal
